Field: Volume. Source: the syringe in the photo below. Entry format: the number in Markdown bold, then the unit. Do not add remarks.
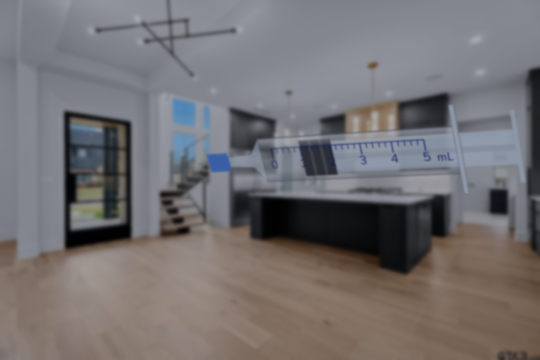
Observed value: **1** mL
